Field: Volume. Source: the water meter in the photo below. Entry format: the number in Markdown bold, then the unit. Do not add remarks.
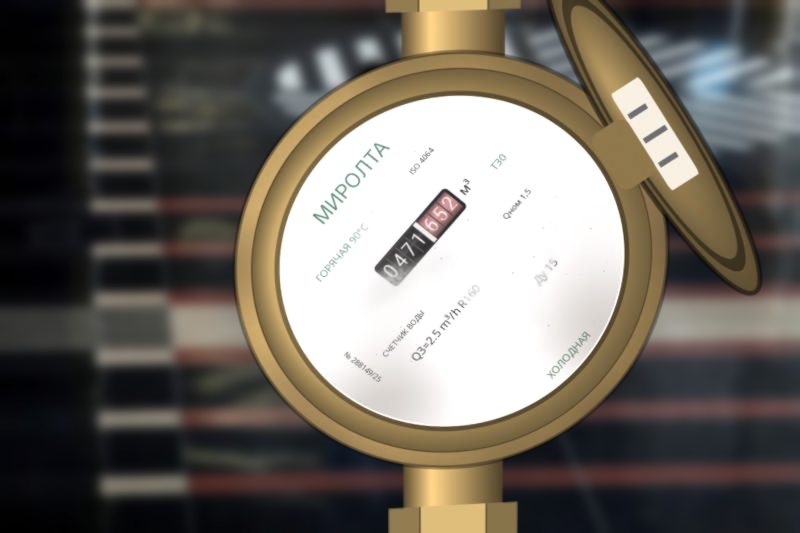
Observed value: **471.652** m³
